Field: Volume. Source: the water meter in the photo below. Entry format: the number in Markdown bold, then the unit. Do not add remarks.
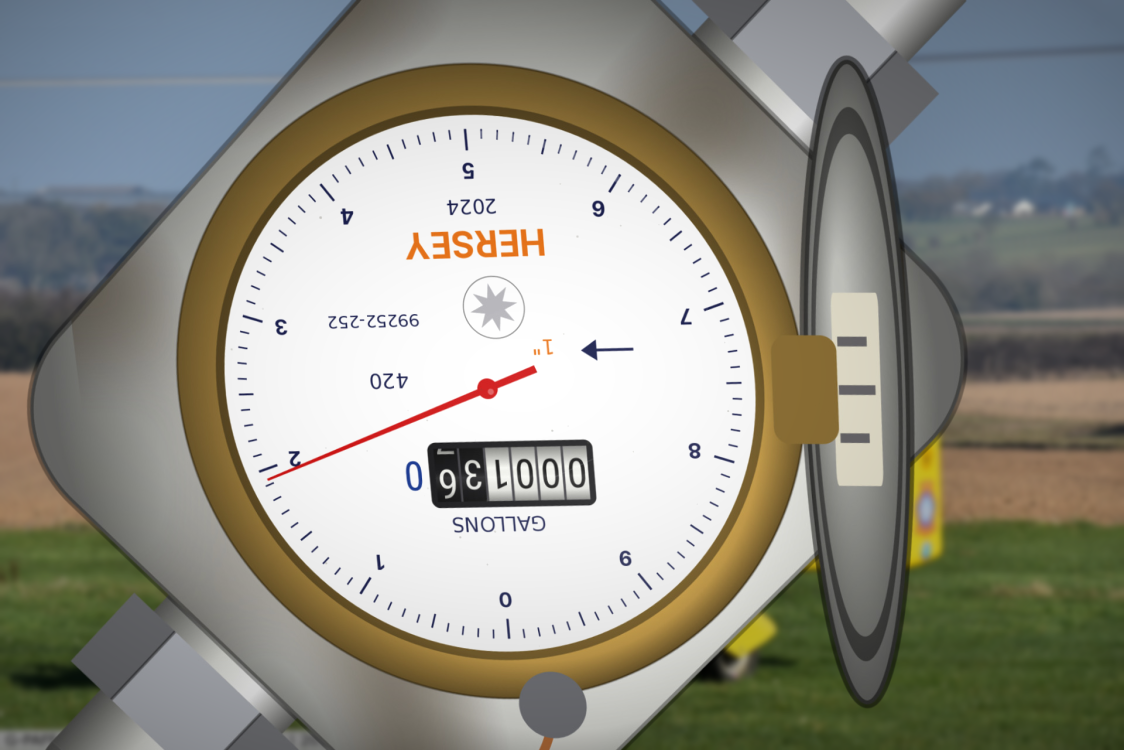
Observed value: **1361.9** gal
